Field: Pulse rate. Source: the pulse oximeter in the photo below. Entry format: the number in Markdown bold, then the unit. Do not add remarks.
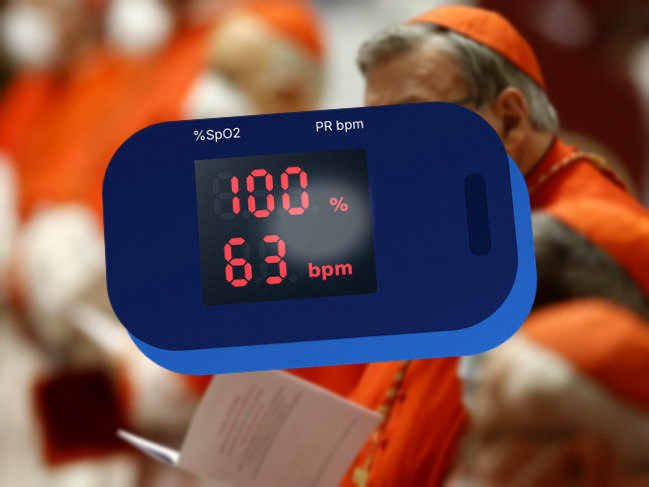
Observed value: **63** bpm
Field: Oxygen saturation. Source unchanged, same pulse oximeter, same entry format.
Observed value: **100** %
